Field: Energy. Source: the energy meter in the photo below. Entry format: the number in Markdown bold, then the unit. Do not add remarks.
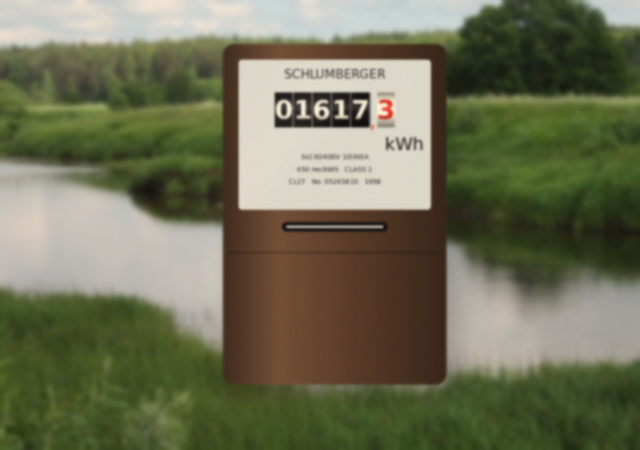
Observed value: **1617.3** kWh
